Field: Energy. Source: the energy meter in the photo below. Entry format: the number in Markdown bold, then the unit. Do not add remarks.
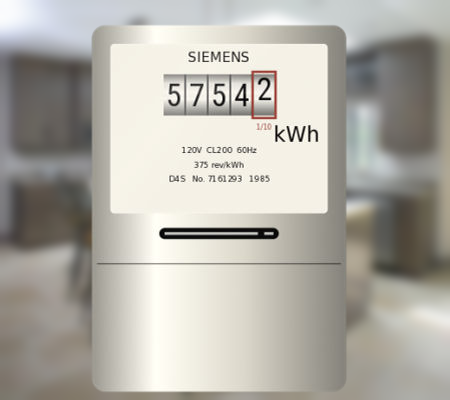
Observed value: **5754.2** kWh
